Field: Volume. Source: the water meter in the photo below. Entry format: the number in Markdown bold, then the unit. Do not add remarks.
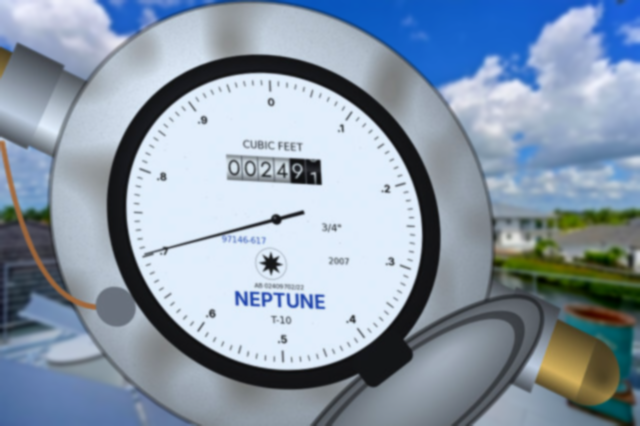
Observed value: **2490.70** ft³
